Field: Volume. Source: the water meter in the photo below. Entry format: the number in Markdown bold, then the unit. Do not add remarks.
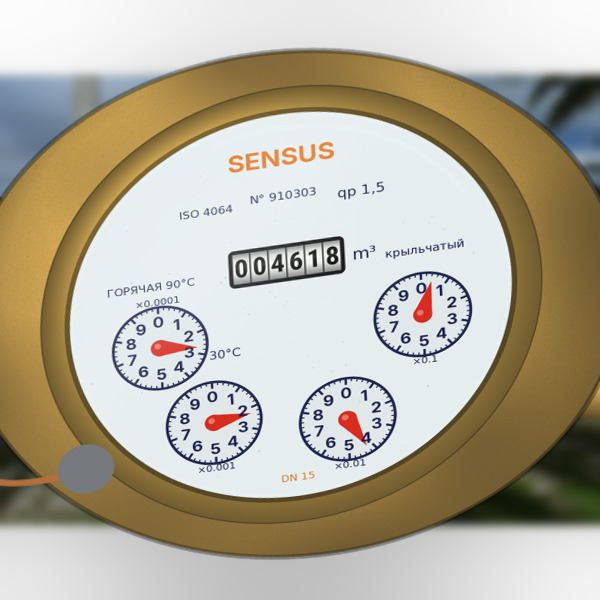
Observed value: **4618.0422** m³
